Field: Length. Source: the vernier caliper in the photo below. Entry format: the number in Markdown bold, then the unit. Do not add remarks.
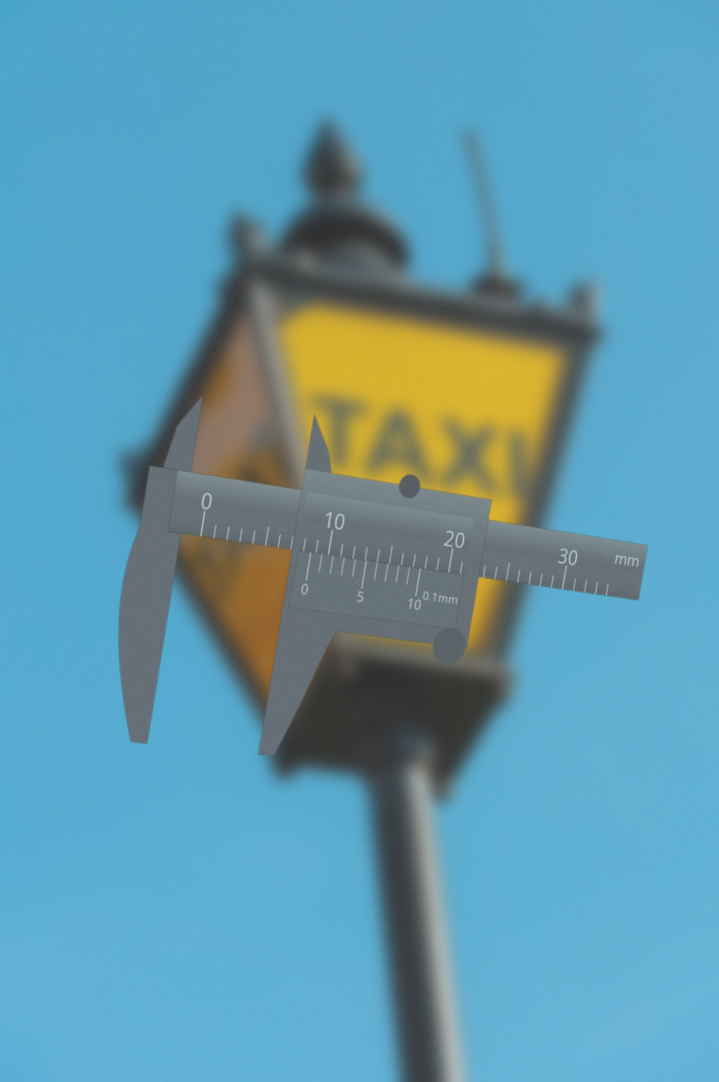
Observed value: **8.6** mm
